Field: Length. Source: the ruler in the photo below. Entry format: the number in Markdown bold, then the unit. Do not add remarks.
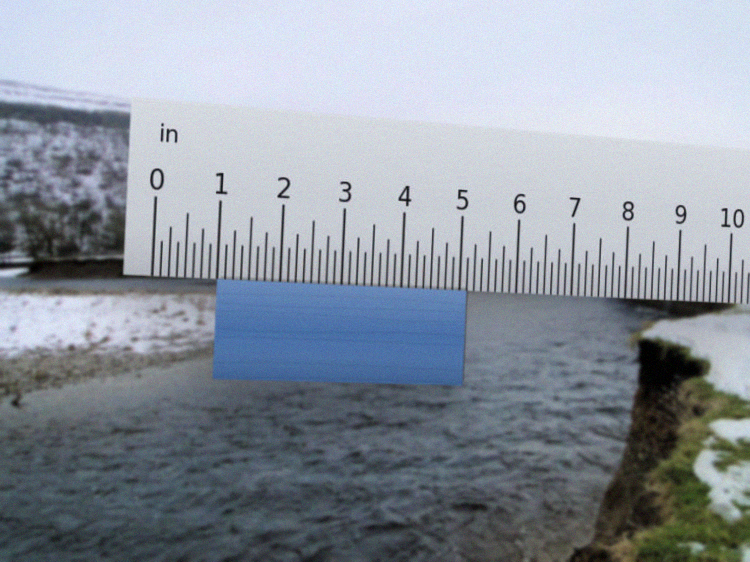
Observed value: **4.125** in
